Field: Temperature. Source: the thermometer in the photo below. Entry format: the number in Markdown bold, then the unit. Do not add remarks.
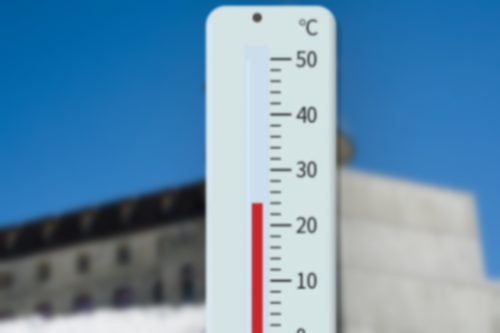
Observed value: **24** °C
